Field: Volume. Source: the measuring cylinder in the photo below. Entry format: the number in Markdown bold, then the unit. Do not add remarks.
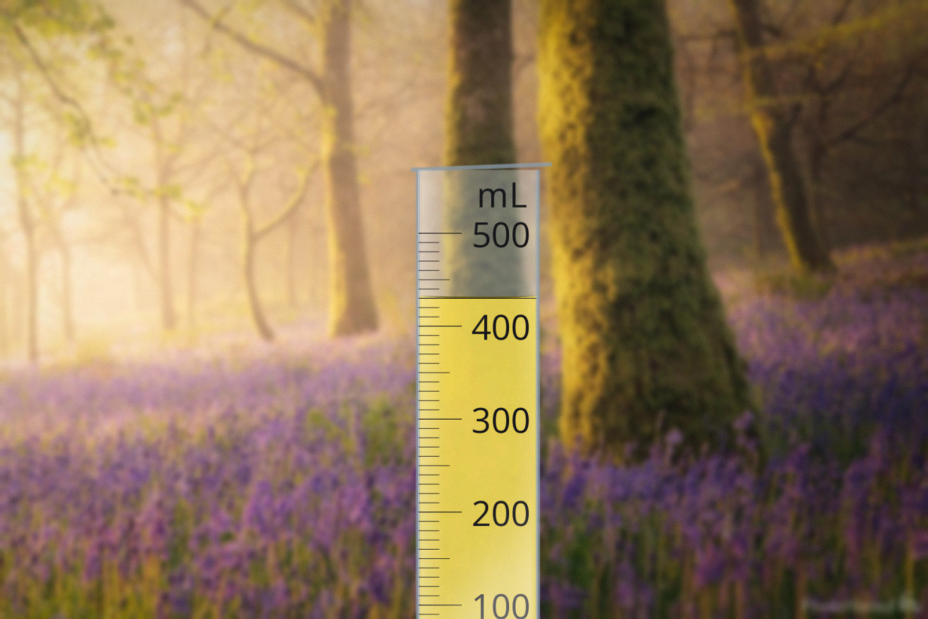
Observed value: **430** mL
